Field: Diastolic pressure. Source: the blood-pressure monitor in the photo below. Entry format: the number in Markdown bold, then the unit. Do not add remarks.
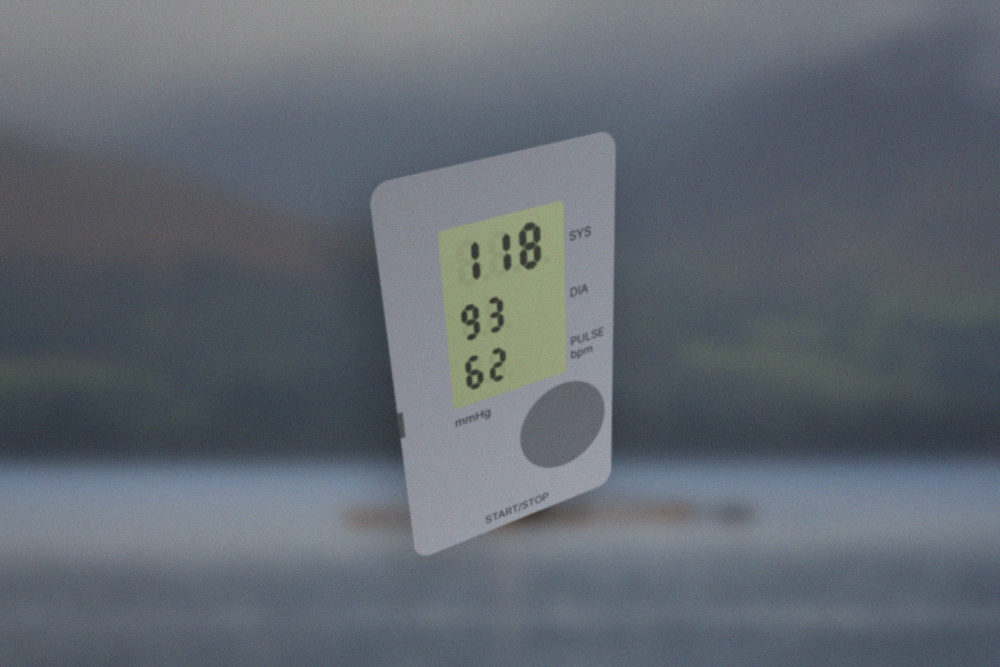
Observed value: **93** mmHg
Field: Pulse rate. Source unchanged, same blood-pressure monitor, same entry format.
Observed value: **62** bpm
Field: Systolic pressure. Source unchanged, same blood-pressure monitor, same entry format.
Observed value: **118** mmHg
